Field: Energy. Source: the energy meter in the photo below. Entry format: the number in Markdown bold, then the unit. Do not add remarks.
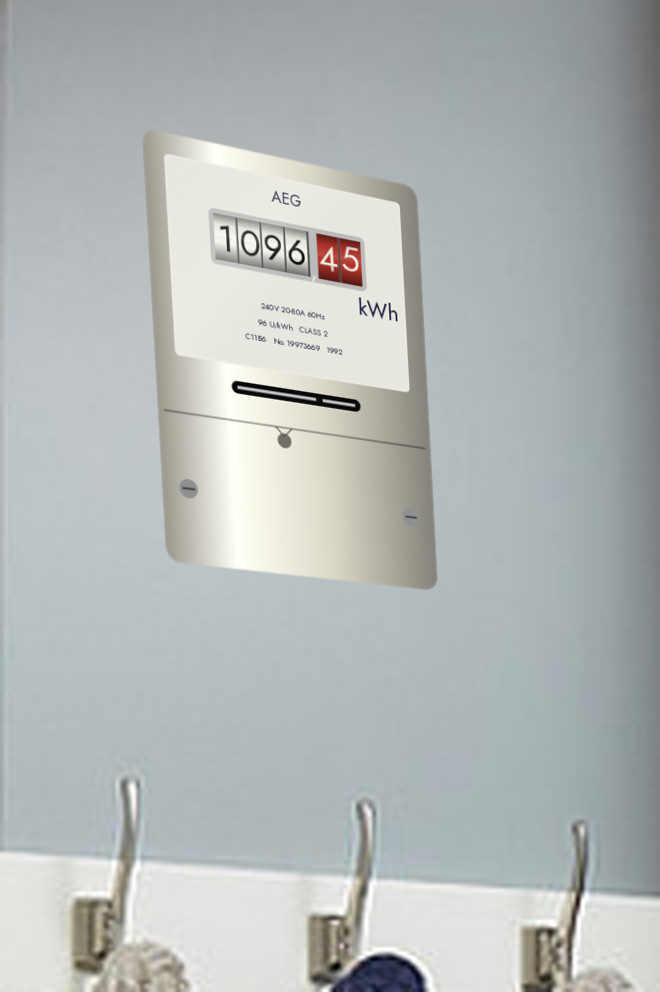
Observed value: **1096.45** kWh
